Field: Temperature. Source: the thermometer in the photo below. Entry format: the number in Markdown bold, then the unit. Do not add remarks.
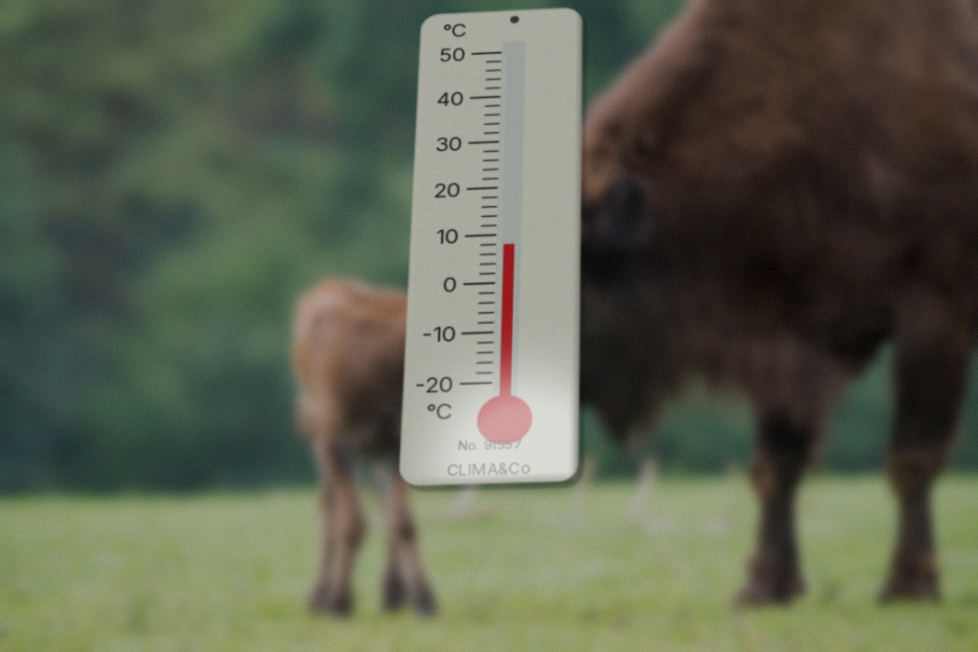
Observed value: **8** °C
